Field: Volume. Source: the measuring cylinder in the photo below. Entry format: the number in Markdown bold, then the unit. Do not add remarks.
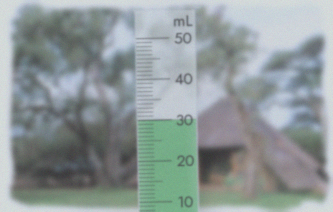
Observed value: **30** mL
